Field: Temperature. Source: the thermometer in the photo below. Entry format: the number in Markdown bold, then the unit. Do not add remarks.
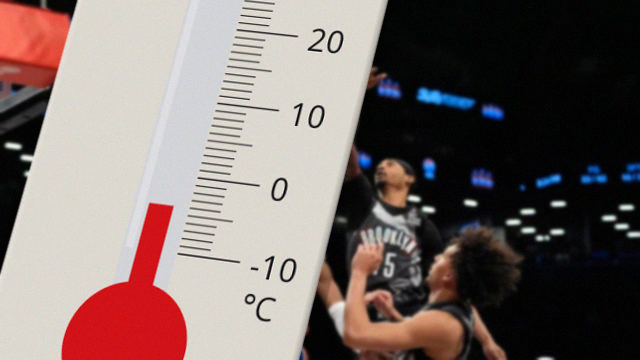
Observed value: **-4** °C
